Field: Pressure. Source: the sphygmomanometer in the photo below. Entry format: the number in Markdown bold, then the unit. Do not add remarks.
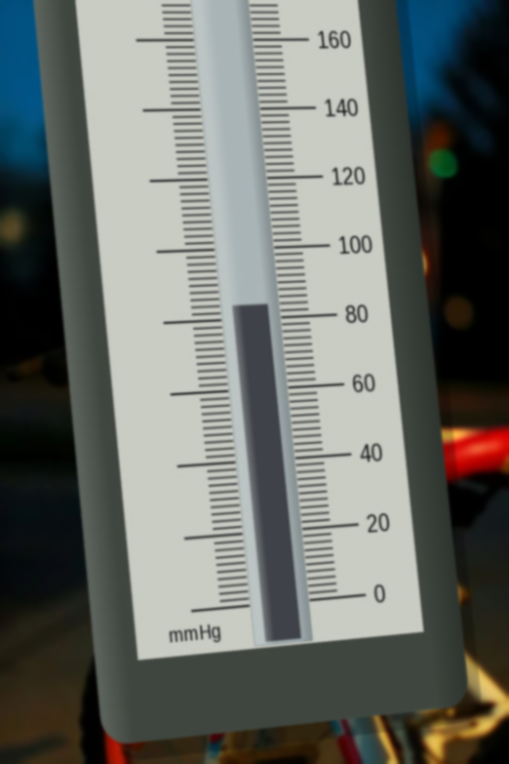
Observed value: **84** mmHg
